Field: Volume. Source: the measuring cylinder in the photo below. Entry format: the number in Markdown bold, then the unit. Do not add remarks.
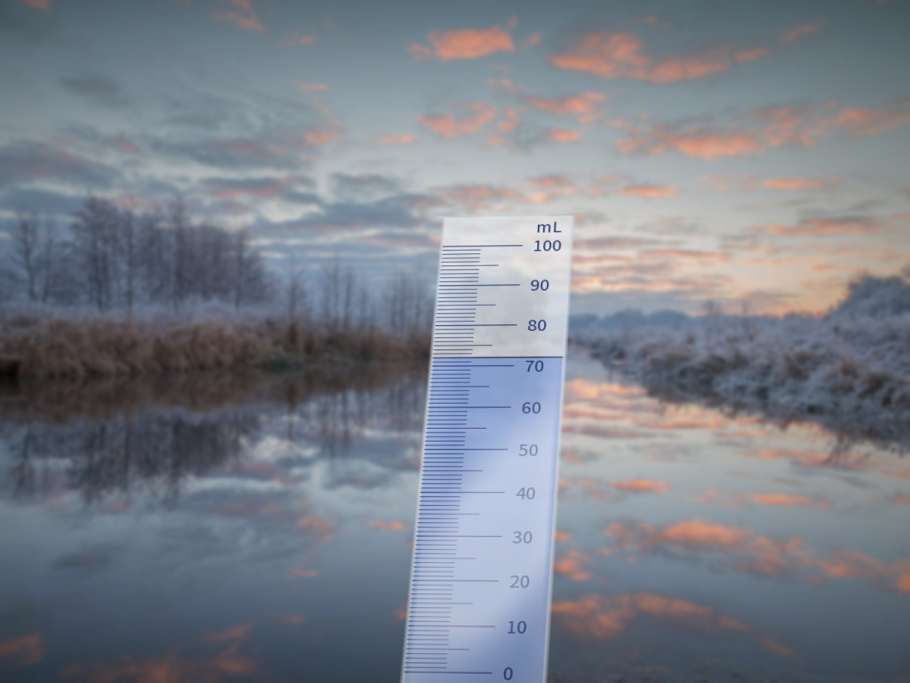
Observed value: **72** mL
